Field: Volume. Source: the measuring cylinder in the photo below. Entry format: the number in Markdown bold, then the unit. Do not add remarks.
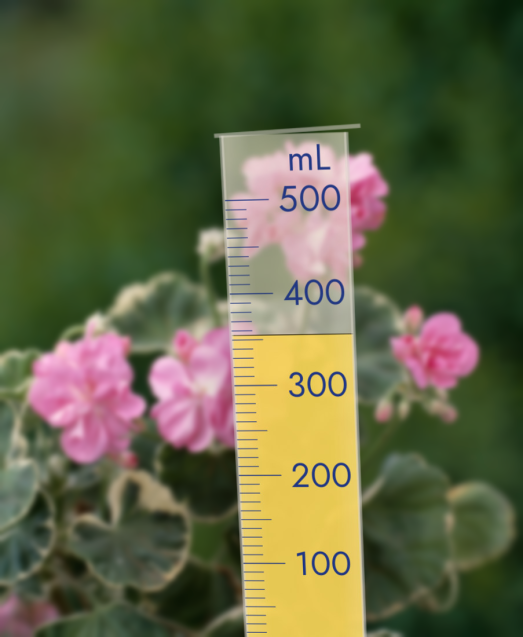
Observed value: **355** mL
